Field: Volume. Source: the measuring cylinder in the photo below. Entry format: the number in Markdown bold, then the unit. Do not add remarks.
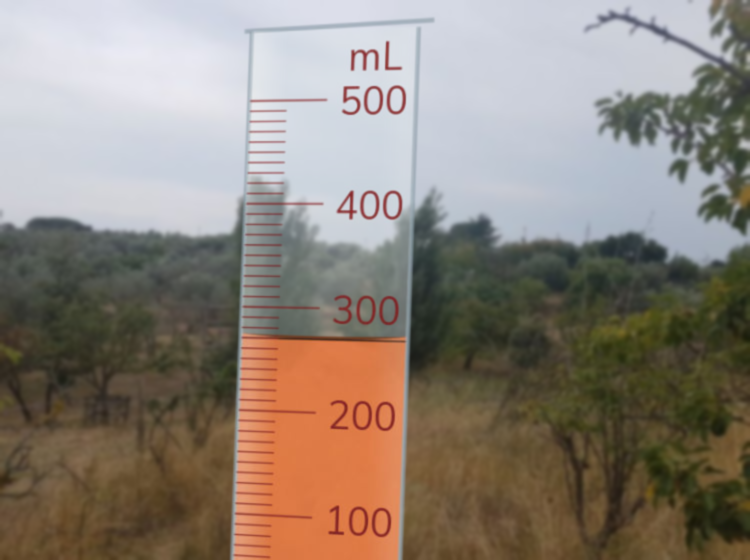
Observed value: **270** mL
